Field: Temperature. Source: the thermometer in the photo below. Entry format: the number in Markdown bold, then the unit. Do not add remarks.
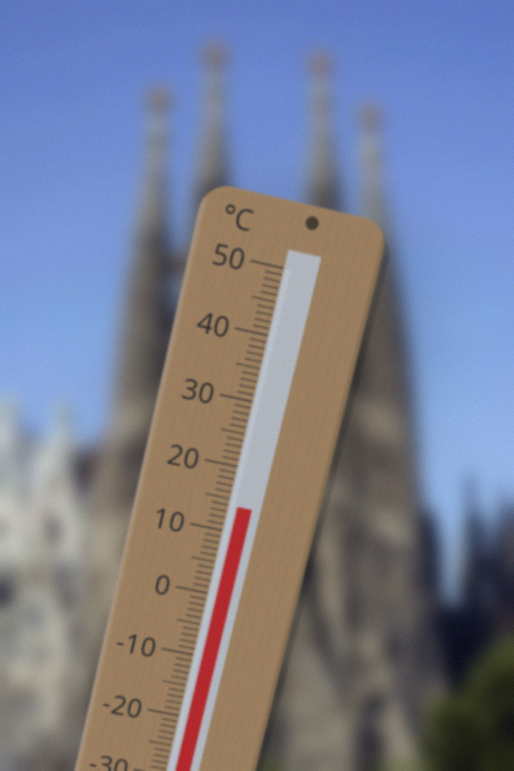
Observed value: **14** °C
